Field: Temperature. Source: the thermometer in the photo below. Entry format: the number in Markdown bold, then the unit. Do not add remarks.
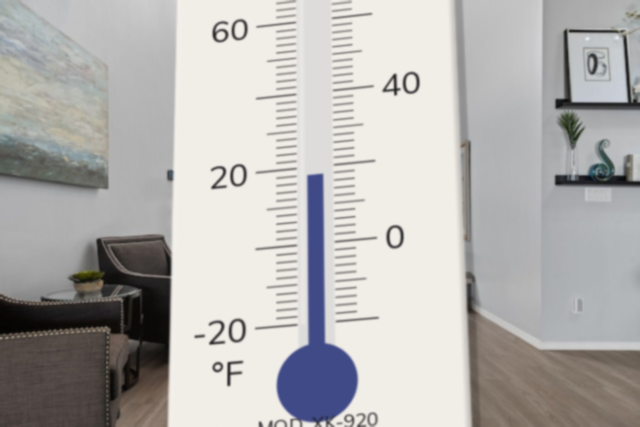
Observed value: **18** °F
